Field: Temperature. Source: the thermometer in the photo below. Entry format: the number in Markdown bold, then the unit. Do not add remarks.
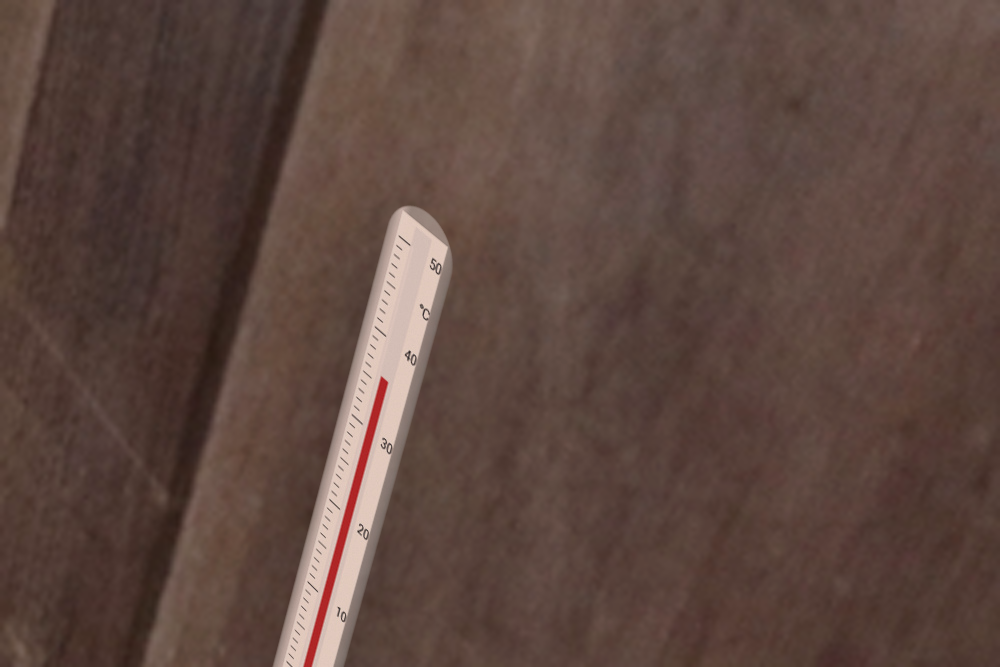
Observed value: **36** °C
